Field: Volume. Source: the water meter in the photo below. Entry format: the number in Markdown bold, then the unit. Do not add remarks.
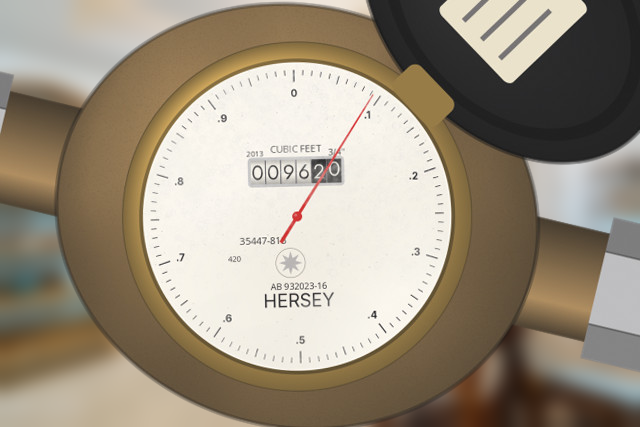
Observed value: **9620.09** ft³
